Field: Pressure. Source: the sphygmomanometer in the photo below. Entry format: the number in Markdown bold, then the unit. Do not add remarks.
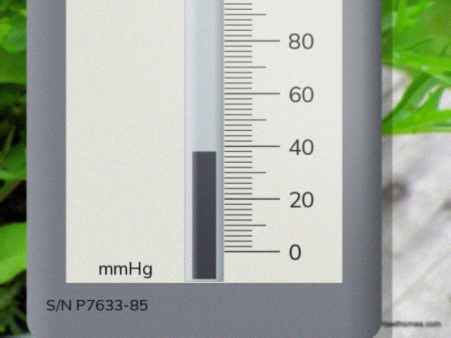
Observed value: **38** mmHg
